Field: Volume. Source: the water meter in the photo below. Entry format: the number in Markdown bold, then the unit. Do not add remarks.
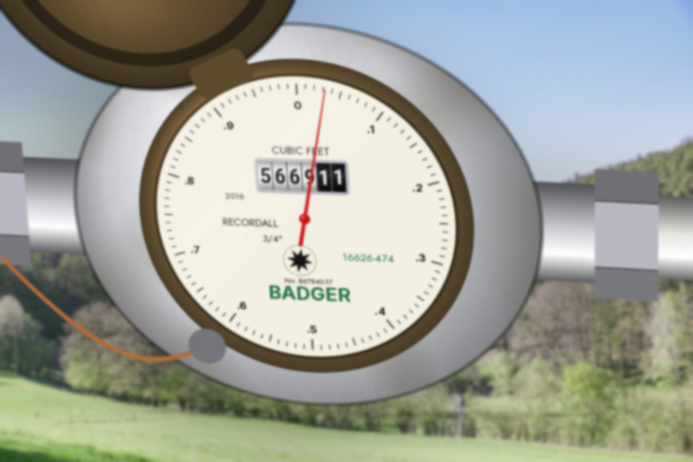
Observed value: **566911.03** ft³
